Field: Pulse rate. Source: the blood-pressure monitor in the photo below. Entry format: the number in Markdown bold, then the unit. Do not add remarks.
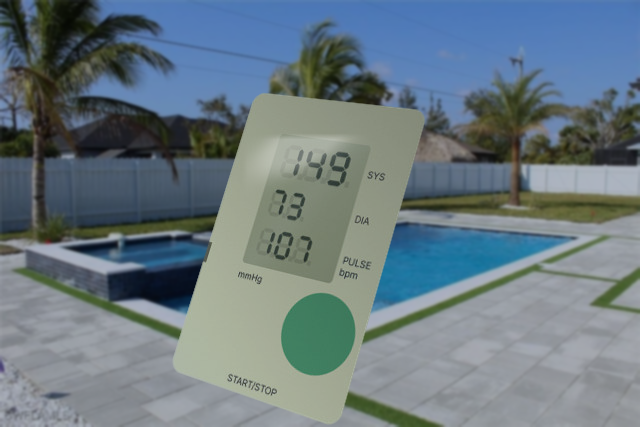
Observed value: **107** bpm
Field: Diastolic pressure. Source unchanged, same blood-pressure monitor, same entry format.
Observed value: **73** mmHg
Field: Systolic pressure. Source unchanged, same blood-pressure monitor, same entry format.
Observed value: **149** mmHg
